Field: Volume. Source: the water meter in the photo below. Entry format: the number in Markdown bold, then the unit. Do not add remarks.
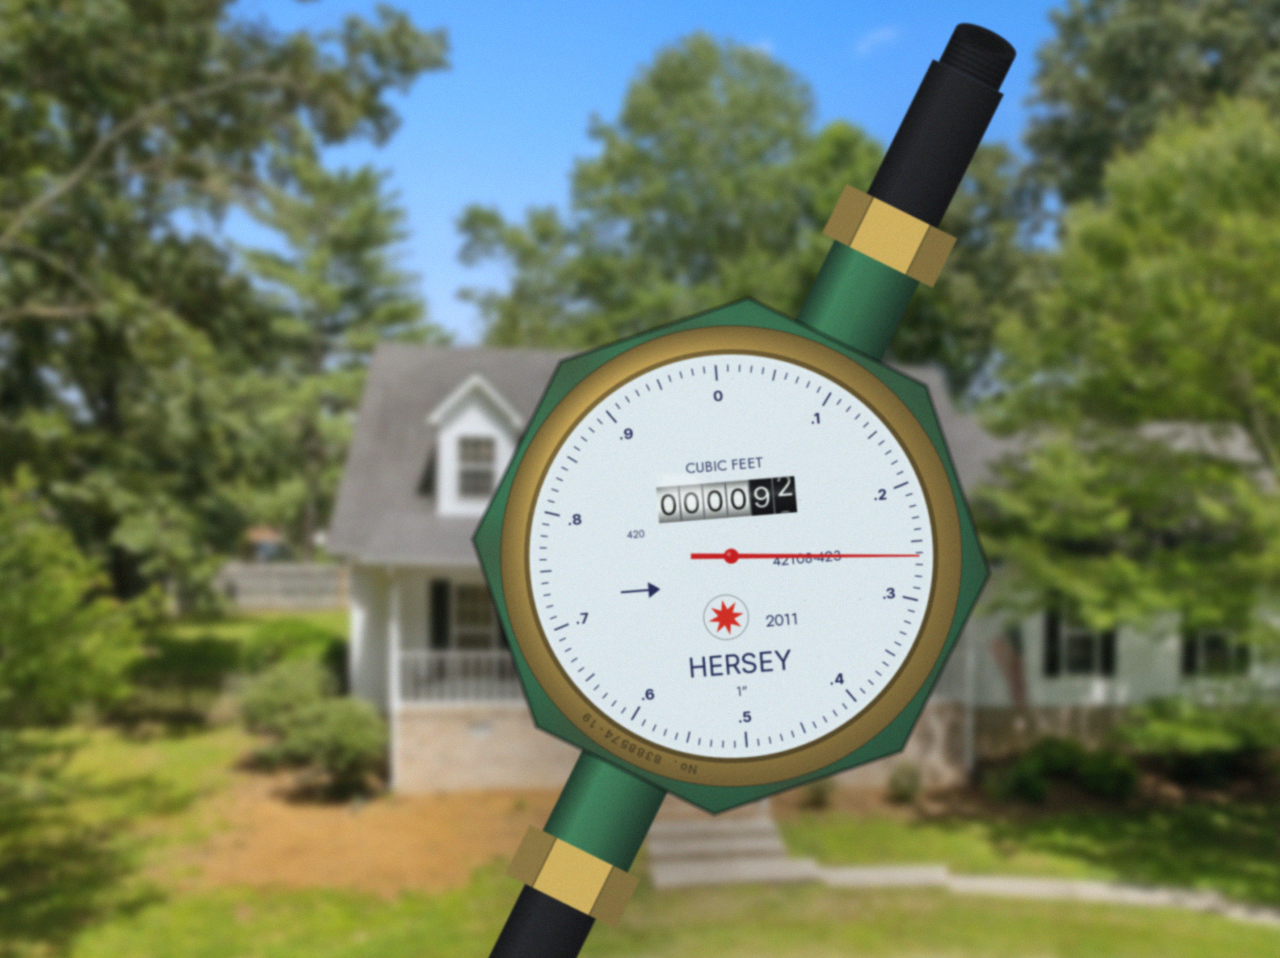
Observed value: **92.26** ft³
